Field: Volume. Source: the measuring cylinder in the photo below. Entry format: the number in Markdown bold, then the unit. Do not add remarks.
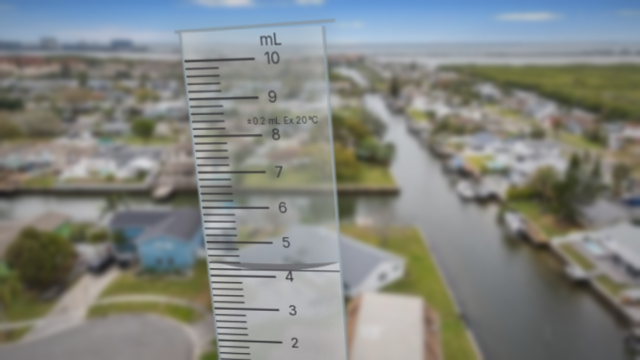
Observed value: **4.2** mL
